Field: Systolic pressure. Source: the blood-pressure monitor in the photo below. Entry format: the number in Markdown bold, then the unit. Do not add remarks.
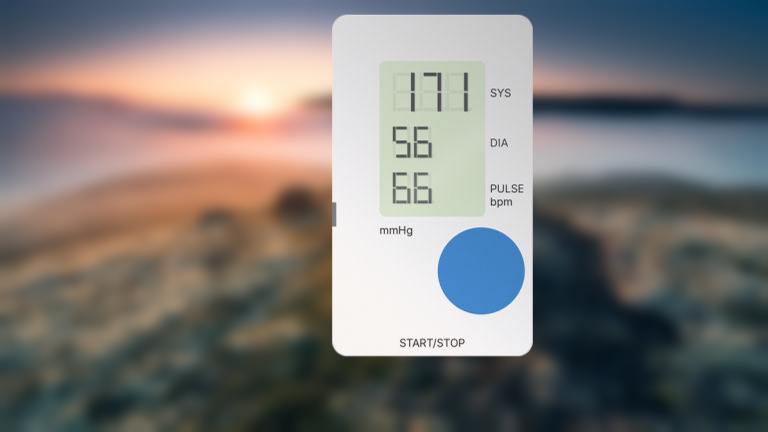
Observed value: **171** mmHg
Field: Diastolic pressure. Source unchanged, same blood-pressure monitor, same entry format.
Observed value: **56** mmHg
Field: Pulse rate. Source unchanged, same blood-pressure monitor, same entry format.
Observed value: **66** bpm
